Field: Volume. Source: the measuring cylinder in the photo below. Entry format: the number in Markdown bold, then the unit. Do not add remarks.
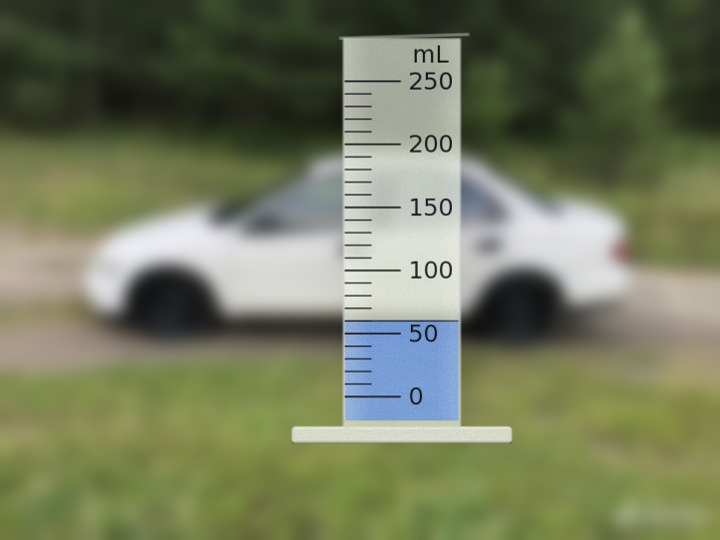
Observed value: **60** mL
